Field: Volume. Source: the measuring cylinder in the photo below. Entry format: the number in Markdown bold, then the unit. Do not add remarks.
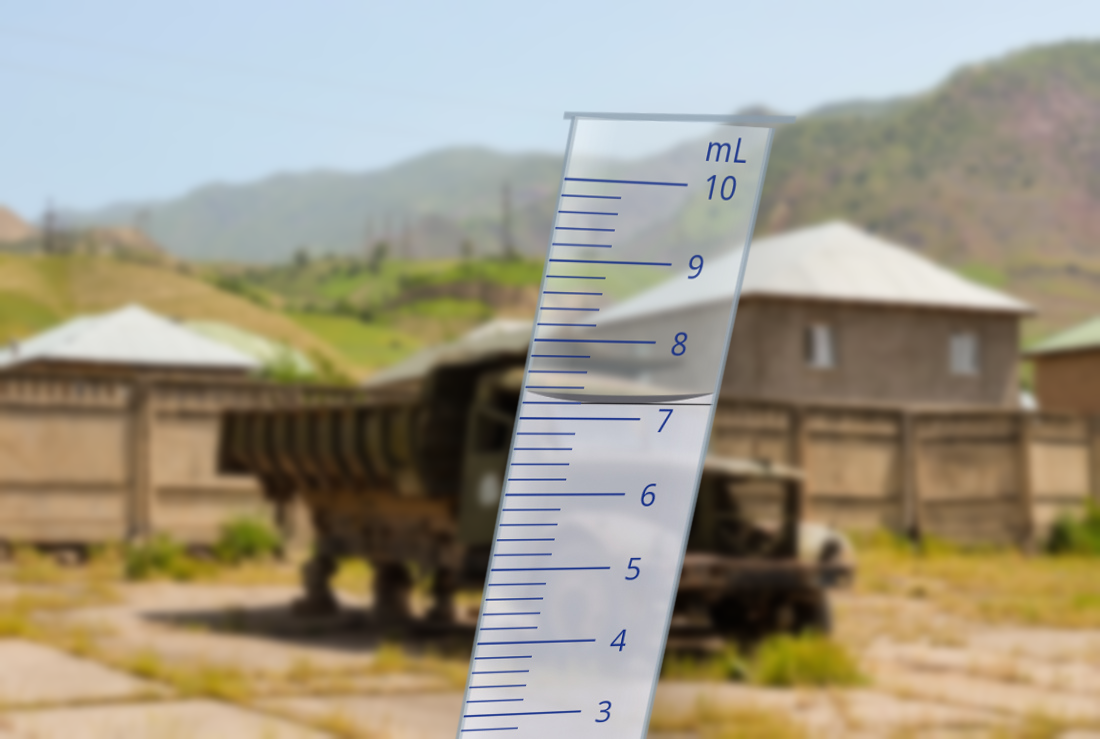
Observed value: **7.2** mL
